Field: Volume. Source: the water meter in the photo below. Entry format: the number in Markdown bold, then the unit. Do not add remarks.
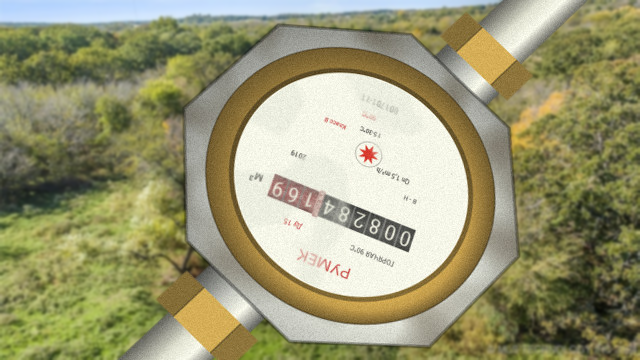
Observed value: **8284.169** m³
